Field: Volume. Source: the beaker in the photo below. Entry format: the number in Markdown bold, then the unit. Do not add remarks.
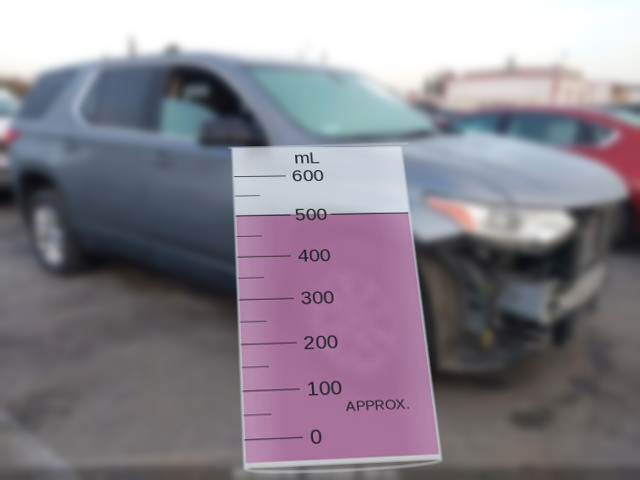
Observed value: **500** mL
